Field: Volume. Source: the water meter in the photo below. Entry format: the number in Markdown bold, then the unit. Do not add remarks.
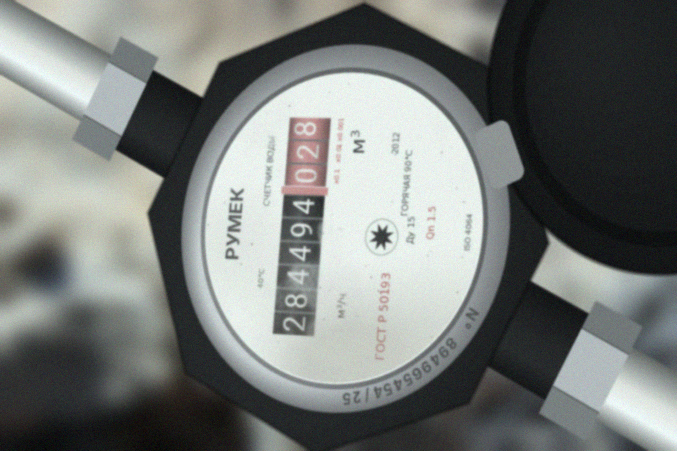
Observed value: **284494.028** m³
